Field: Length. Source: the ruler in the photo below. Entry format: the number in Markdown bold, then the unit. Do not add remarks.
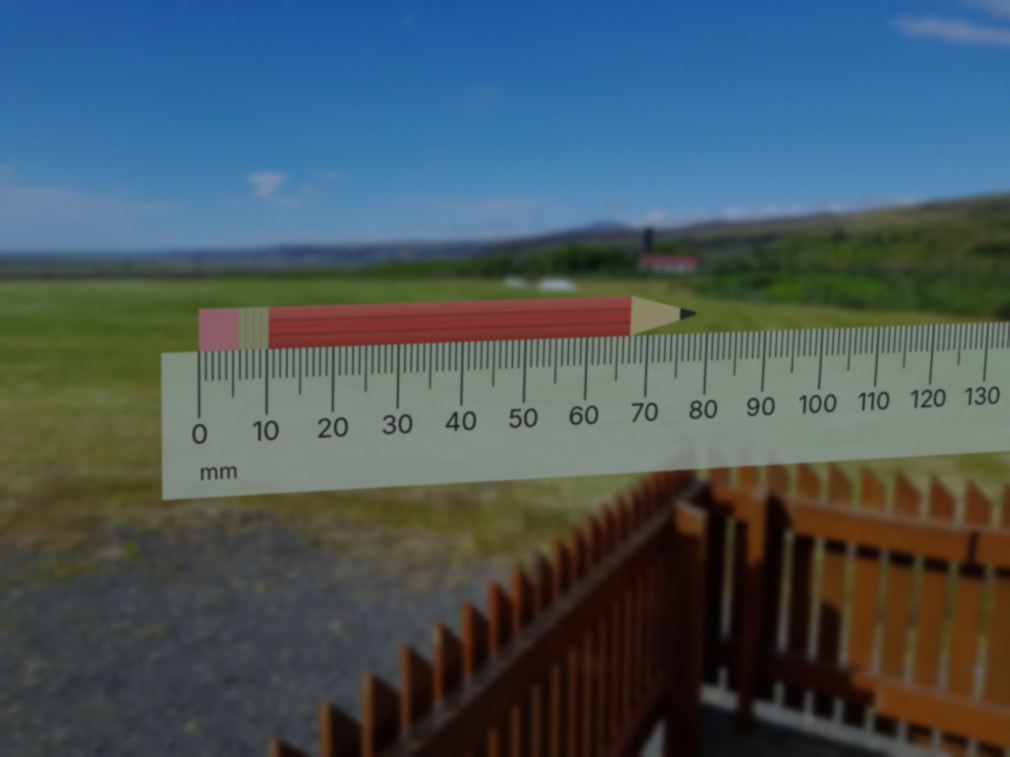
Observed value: **78** mm
